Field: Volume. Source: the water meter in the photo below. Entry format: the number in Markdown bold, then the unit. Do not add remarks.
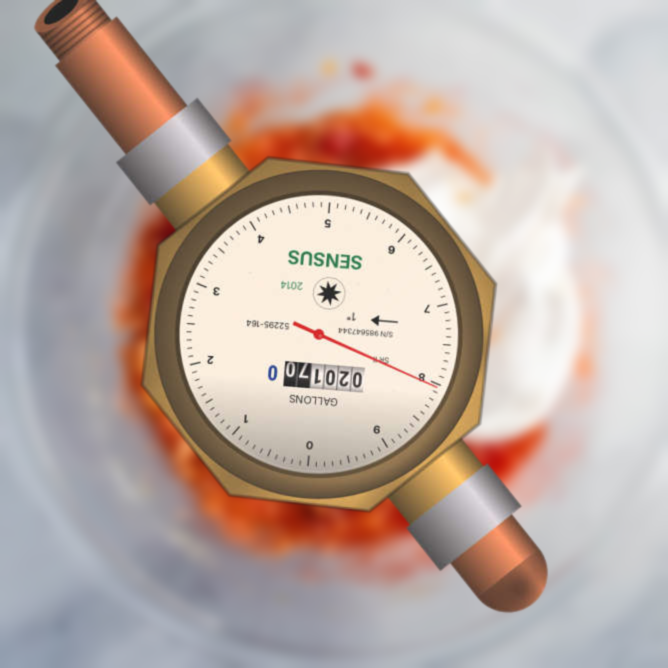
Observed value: **201698.0** gal
